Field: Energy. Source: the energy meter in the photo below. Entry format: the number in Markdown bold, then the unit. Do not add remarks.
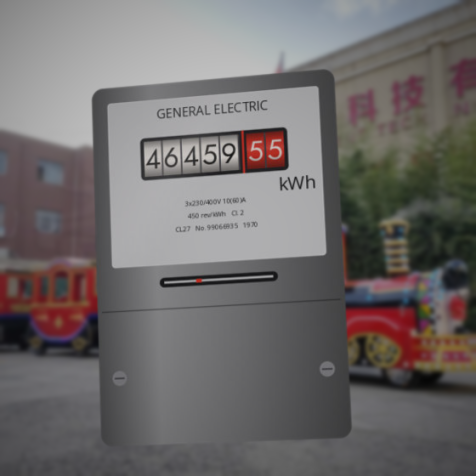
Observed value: **46459.55** kWh
